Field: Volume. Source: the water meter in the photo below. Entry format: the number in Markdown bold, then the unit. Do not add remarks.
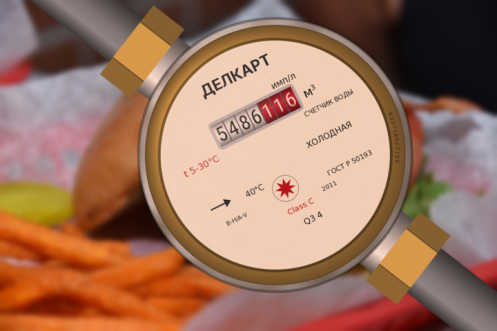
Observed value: **5486.116** m³
